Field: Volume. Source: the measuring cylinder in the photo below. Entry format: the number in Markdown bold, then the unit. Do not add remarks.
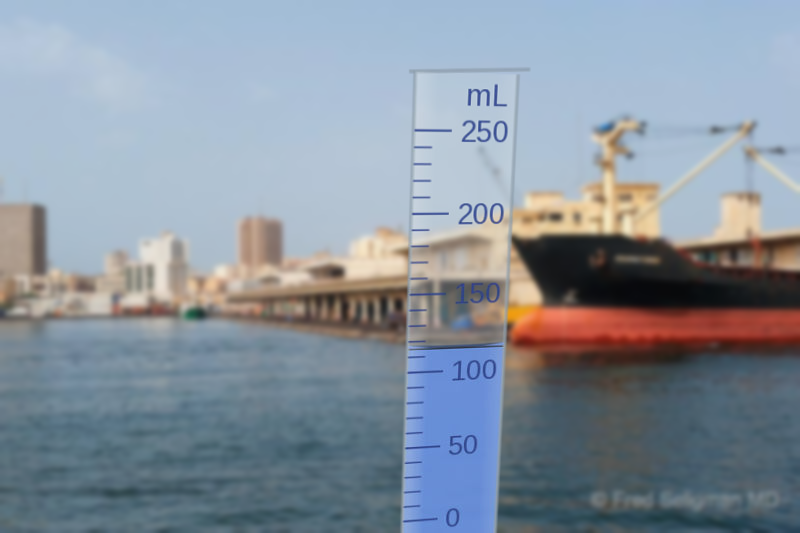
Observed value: **115** mL
